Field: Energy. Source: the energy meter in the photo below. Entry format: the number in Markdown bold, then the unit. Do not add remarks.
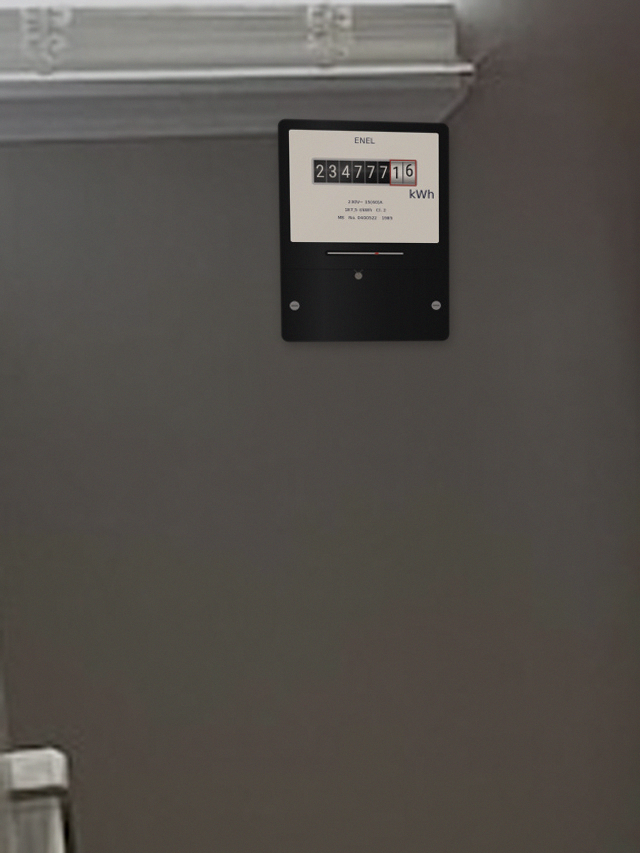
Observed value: **234777.16** kWh
